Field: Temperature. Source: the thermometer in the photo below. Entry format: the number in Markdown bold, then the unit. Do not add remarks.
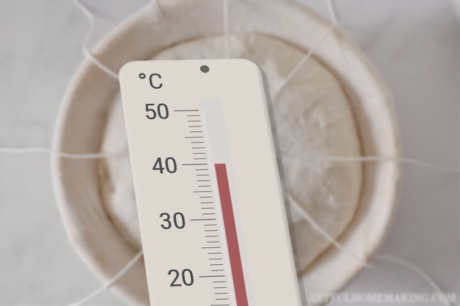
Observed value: **40** °C
